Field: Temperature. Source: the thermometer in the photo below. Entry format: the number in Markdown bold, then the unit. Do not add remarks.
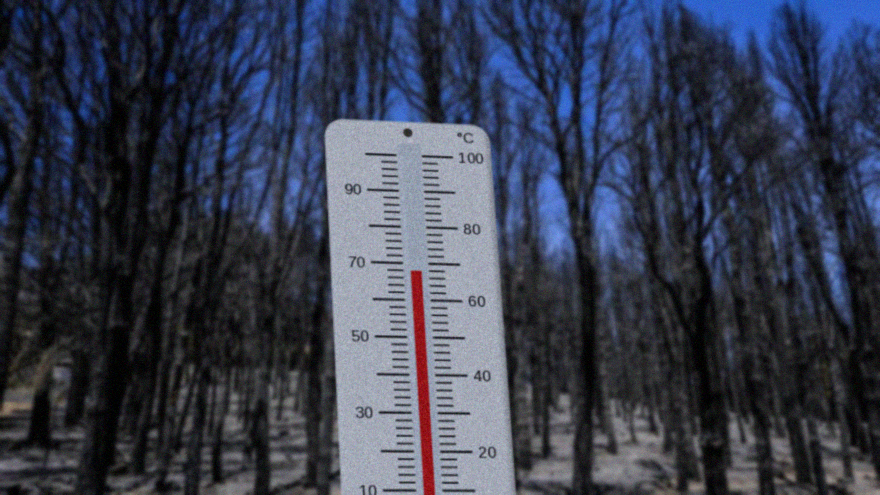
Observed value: **68** °C
